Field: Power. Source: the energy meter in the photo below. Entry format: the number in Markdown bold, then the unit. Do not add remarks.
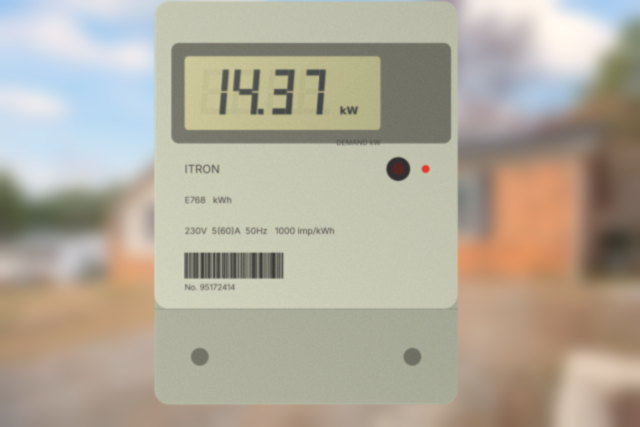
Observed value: **14.37** kW
